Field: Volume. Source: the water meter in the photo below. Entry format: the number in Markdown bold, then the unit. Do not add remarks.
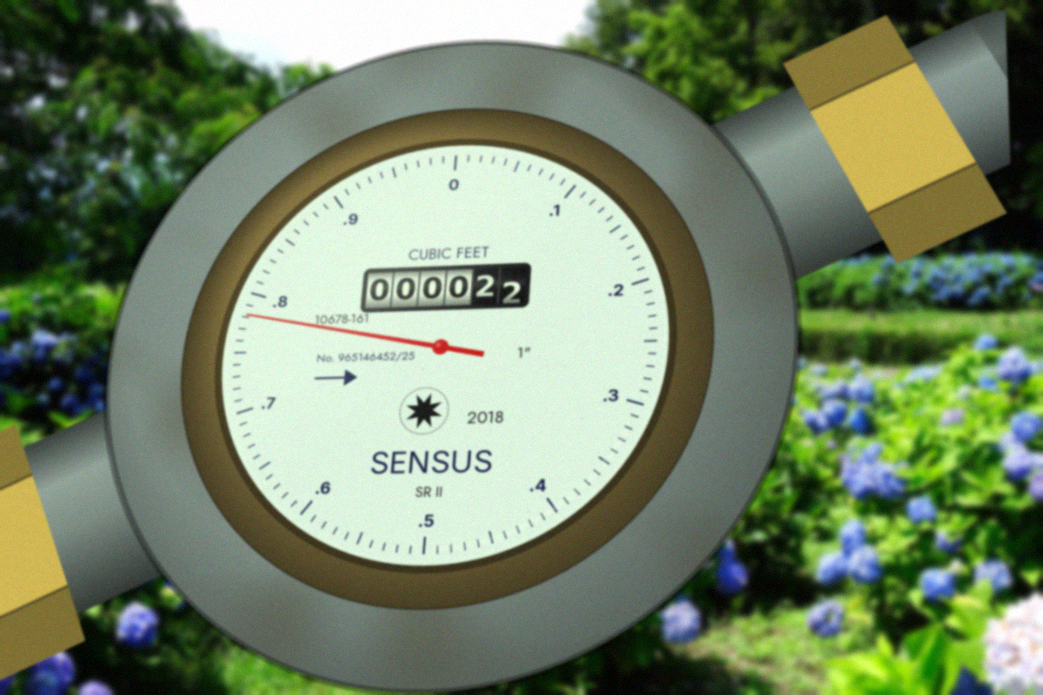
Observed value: **21.78** ft³
